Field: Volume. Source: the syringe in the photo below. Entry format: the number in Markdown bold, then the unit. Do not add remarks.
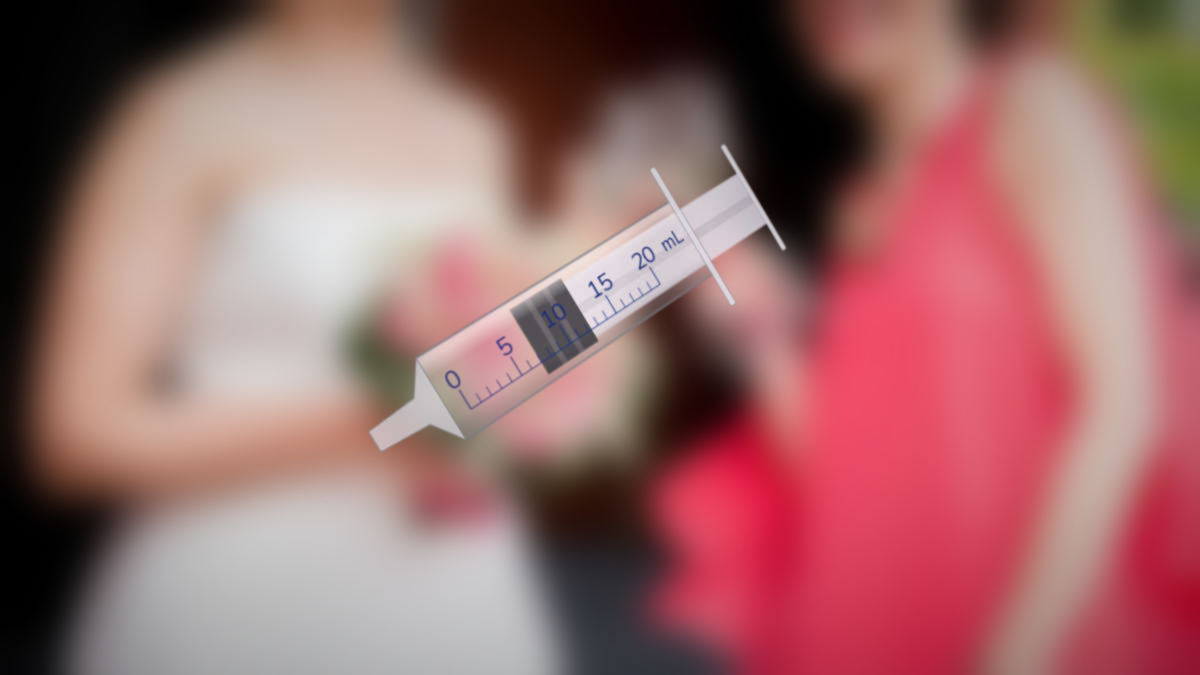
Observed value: **7** mL
